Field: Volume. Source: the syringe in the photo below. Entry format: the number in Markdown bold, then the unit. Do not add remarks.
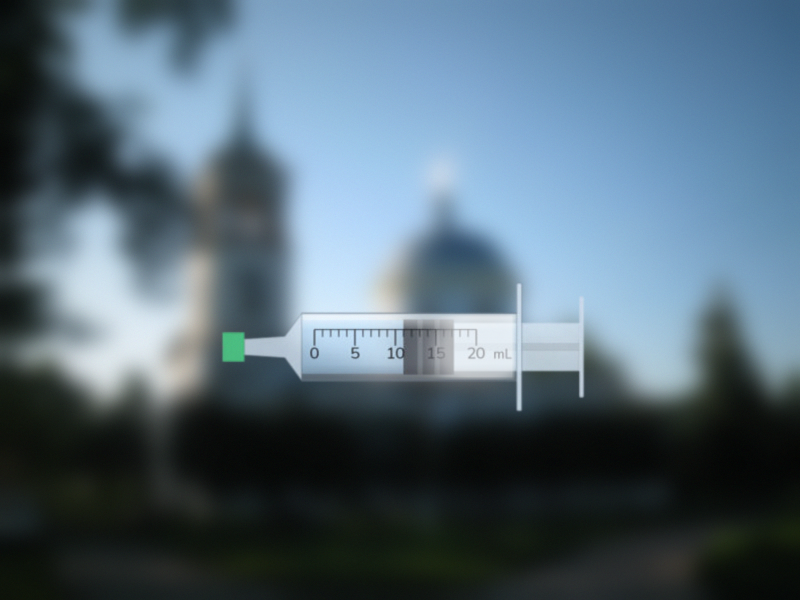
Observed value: **11** mL
